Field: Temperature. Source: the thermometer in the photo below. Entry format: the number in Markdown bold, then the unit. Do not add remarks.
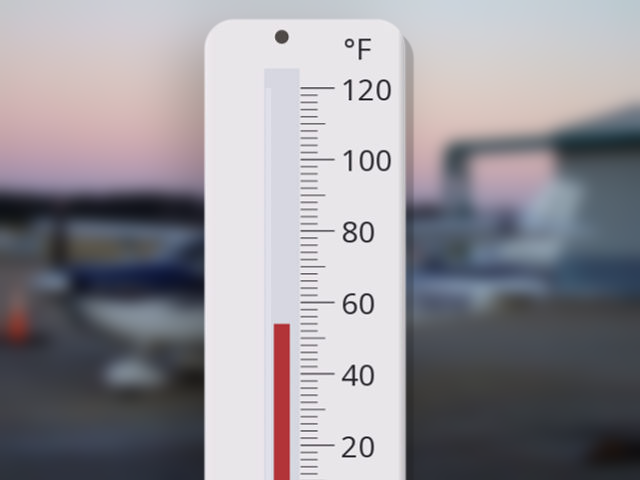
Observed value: **54** °F
